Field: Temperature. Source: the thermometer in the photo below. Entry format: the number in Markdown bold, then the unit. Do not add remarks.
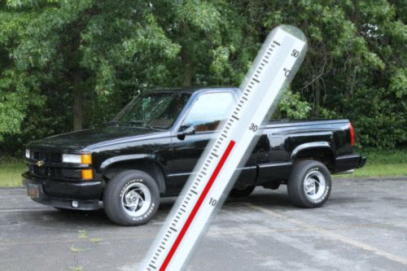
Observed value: **25** °C
